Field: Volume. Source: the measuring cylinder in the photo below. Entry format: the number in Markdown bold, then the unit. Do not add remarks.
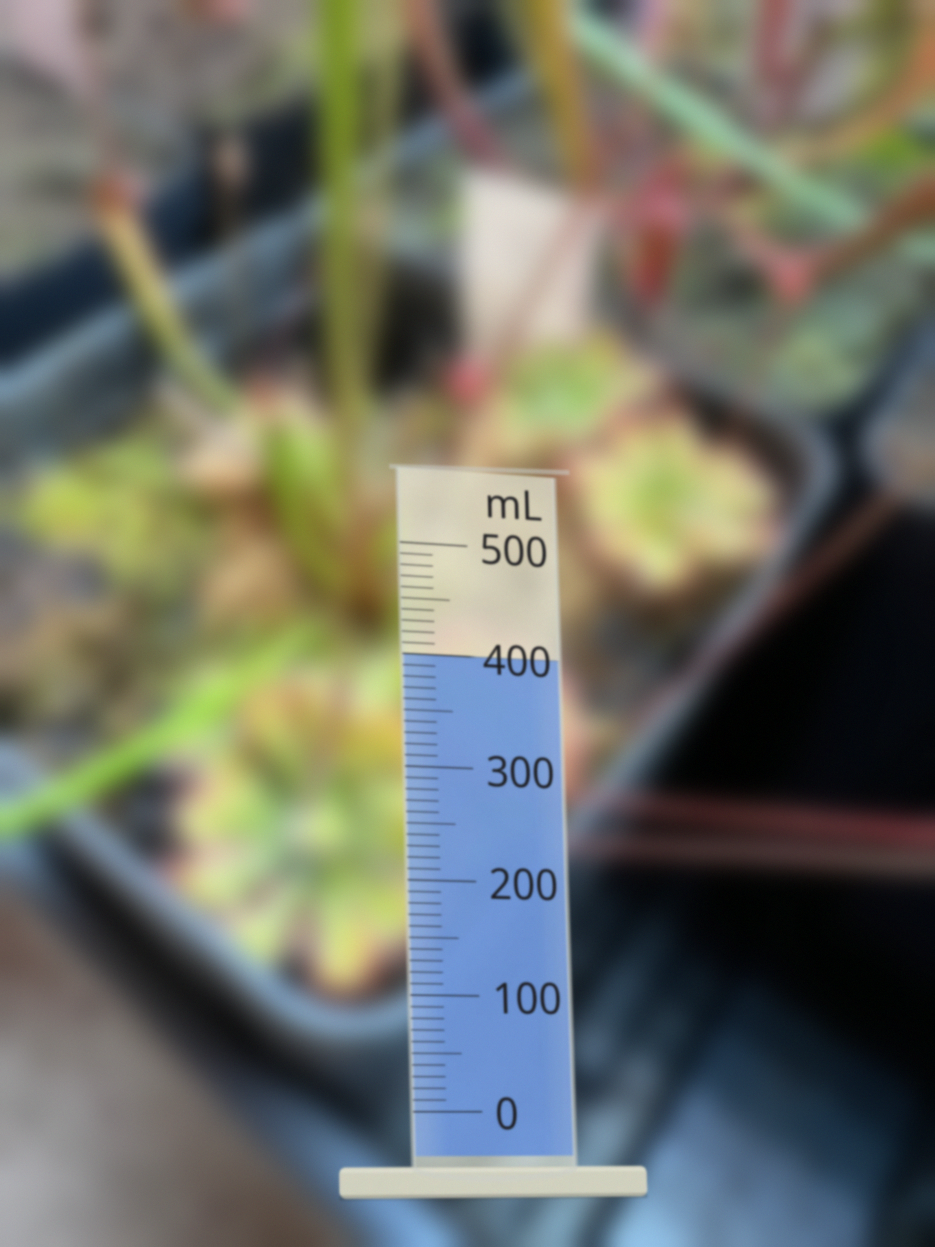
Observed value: **400** mL
